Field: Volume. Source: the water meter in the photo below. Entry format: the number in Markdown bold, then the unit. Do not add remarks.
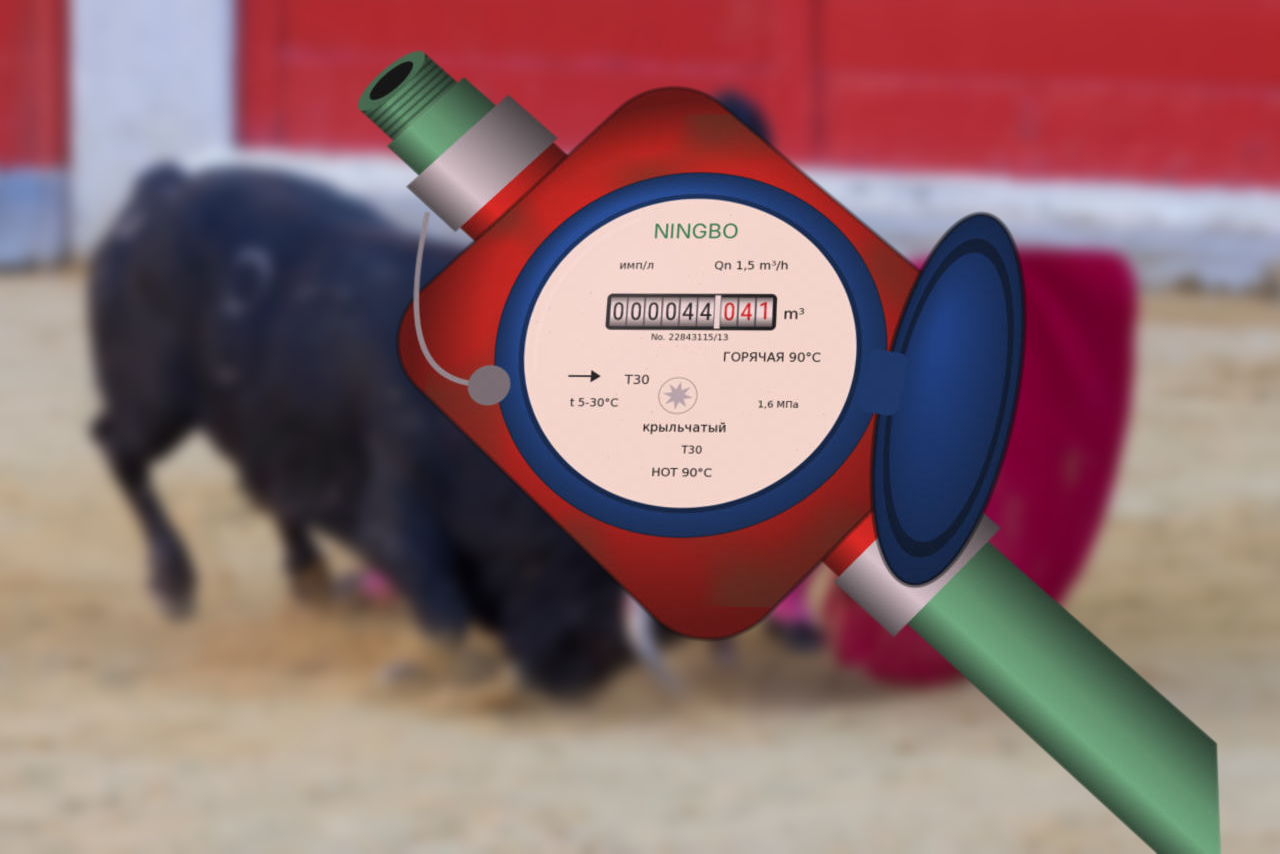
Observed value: **44.041** m³
